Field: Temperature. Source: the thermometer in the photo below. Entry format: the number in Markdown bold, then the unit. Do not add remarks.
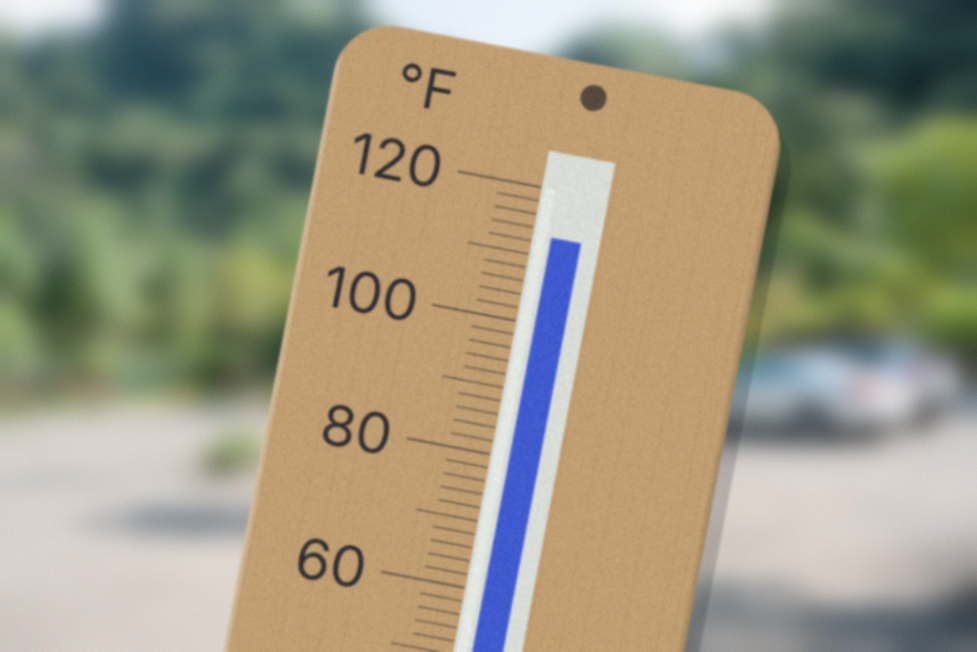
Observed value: **113** °F
